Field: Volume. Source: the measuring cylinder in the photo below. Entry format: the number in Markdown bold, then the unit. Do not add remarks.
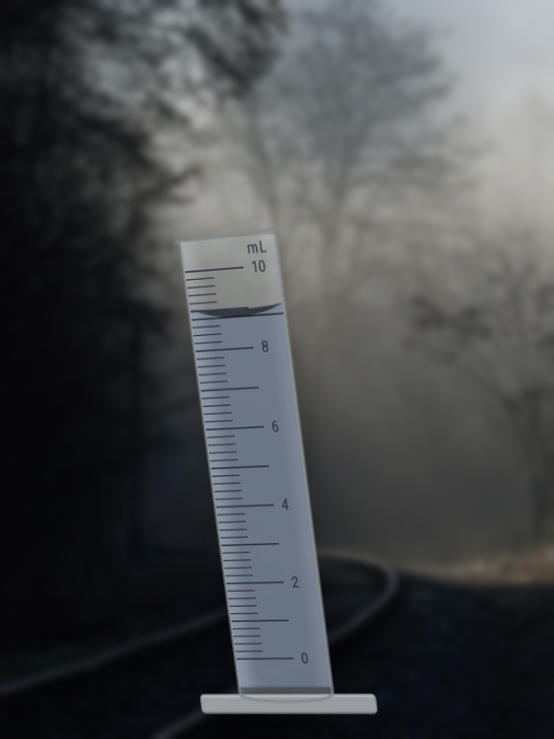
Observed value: **8.8** mL
